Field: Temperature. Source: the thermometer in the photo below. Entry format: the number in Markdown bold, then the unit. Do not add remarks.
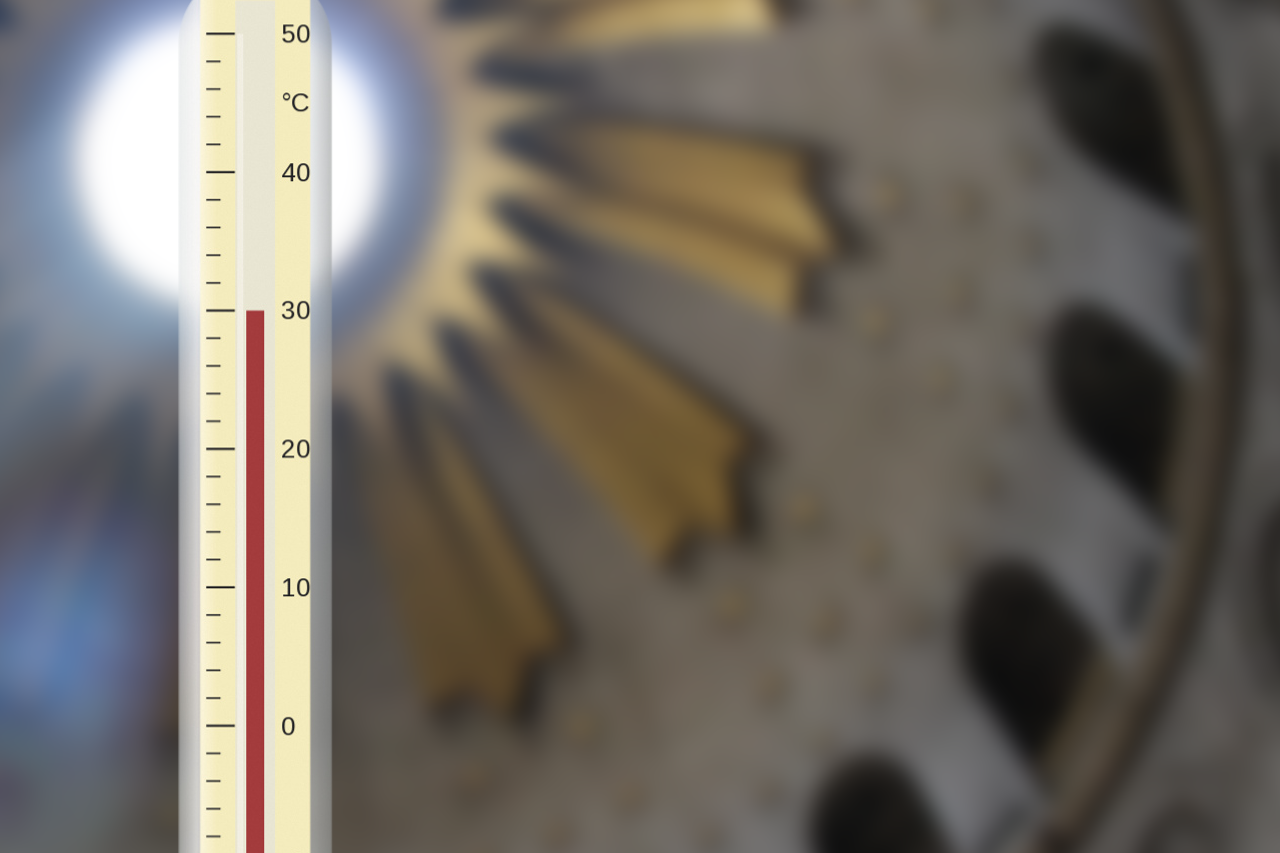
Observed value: **30** °C
